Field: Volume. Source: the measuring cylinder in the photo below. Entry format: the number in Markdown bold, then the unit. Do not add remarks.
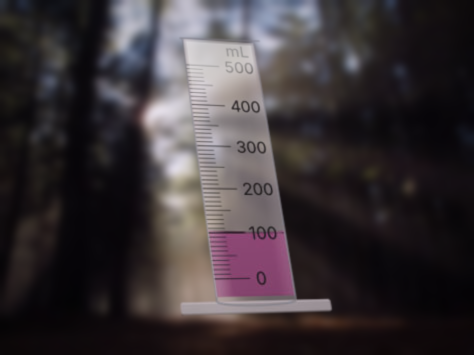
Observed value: **100** mL
